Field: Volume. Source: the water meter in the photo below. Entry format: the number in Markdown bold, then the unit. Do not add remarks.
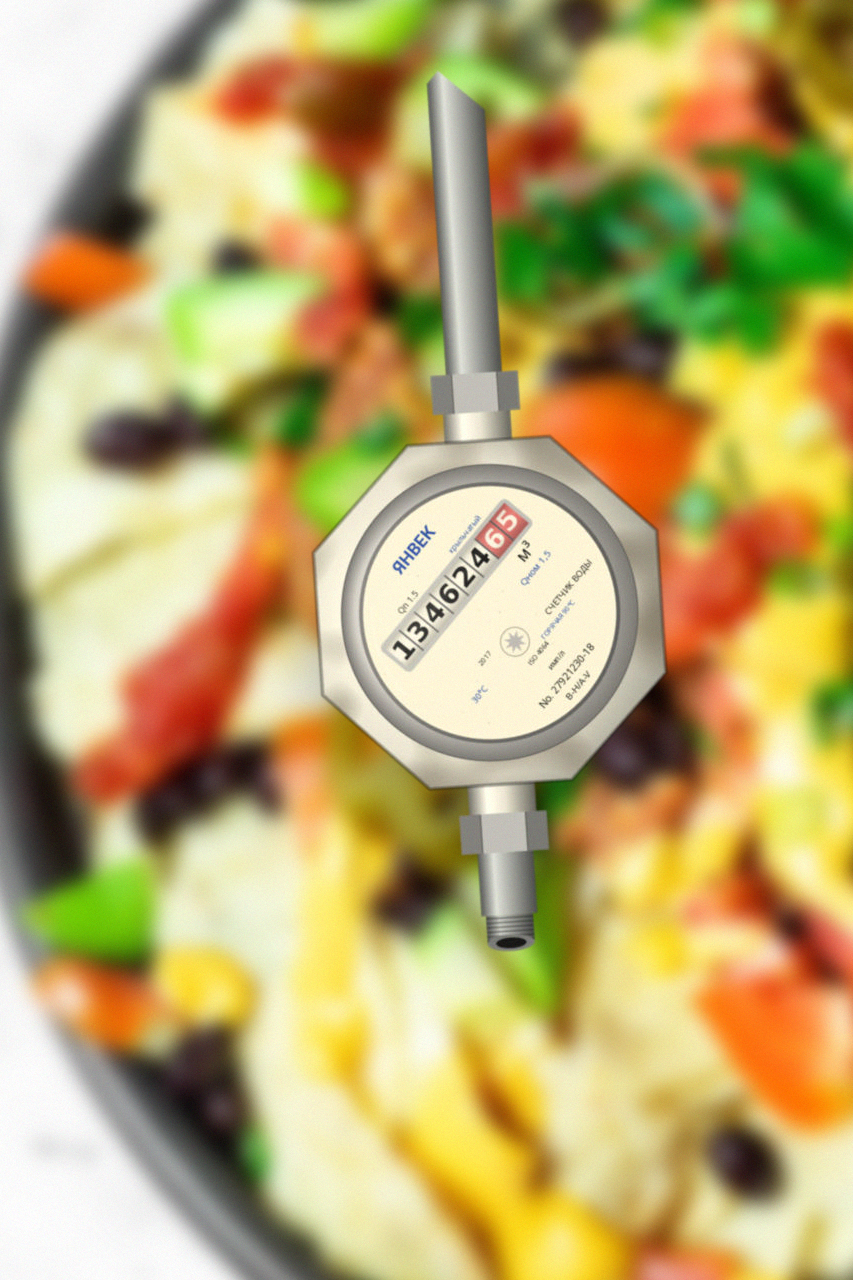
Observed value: **134624.65** m³
